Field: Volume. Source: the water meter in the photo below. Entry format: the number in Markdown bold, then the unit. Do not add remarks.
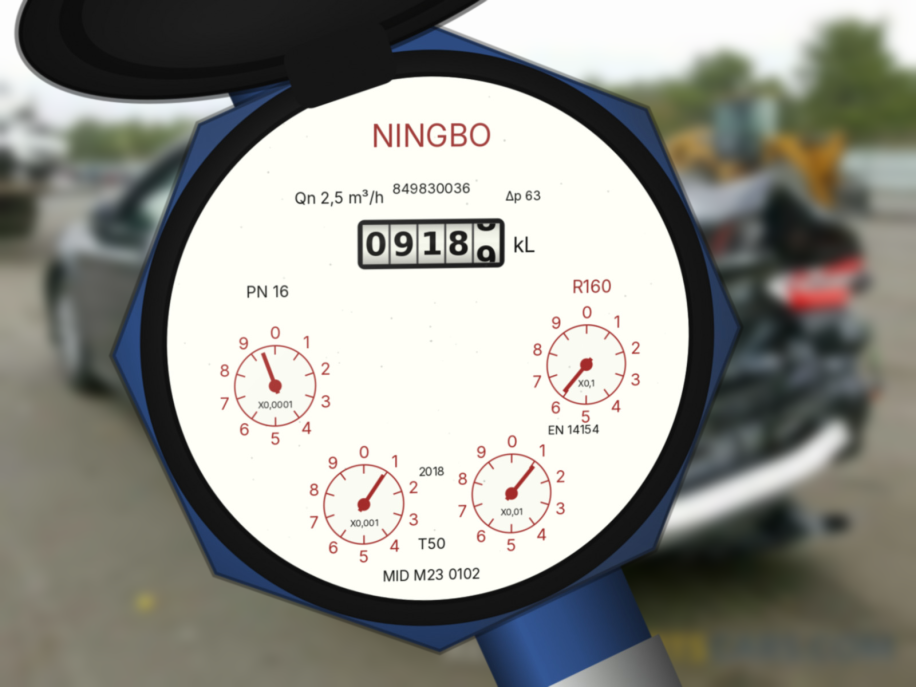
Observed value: **9188.6109** kL
